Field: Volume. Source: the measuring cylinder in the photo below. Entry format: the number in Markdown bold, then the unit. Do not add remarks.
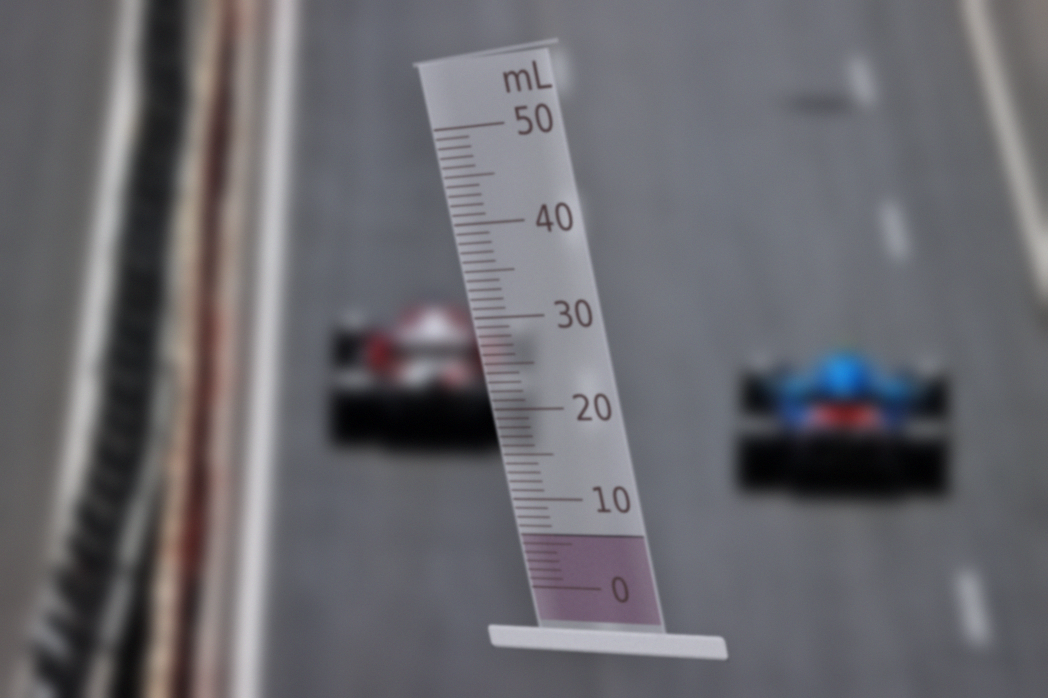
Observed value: **6** mL
